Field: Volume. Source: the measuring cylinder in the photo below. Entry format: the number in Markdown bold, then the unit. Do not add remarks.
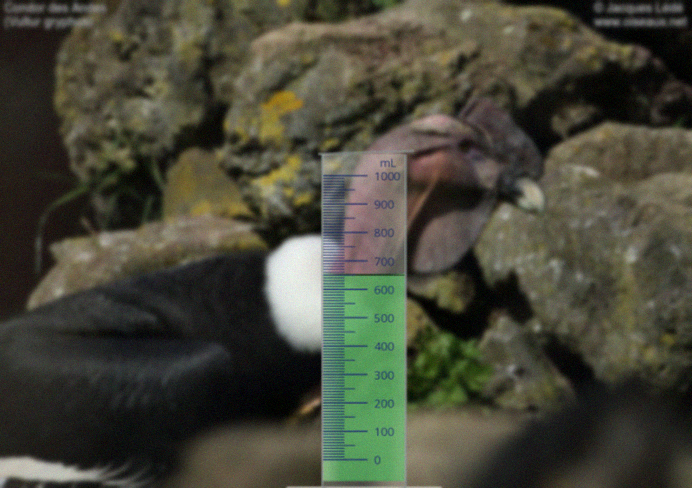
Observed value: **650** mL
